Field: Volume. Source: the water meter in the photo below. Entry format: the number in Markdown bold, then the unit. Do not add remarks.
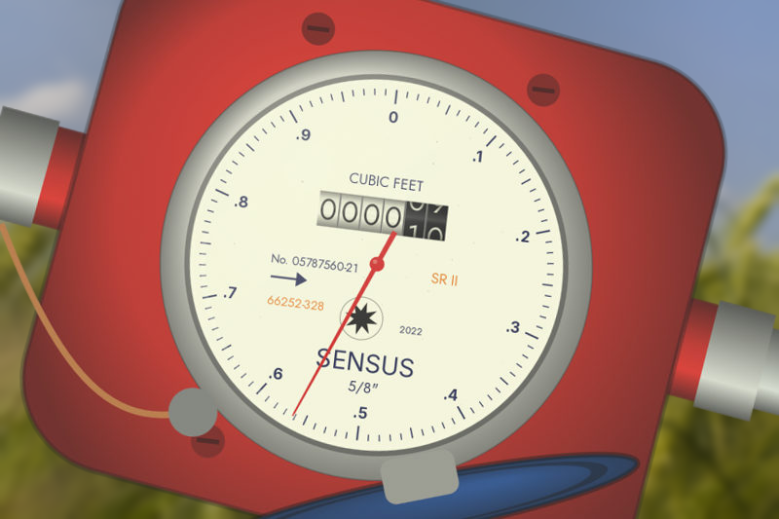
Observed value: **9.56** ft³
